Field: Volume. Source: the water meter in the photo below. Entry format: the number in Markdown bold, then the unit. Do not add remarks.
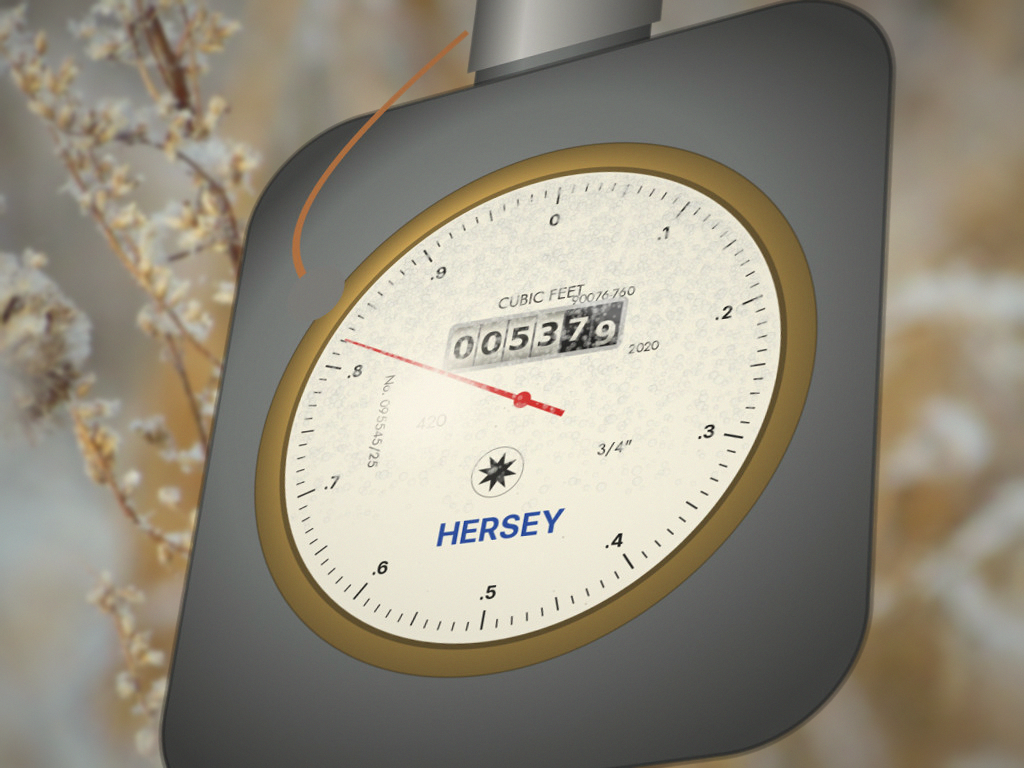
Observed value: **5378.82** ft³
